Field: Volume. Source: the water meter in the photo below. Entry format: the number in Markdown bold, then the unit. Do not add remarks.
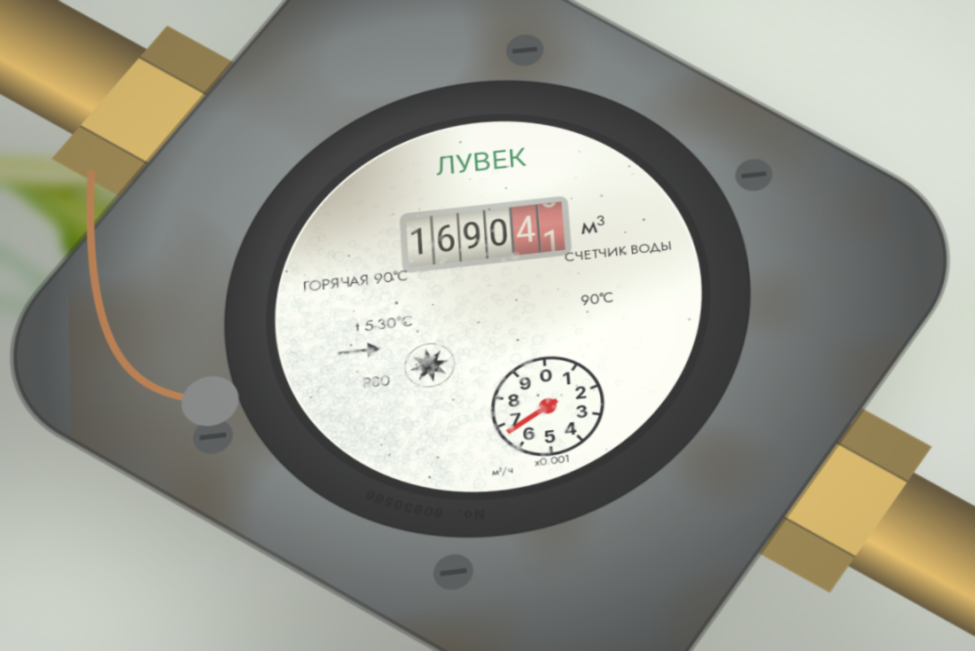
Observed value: **1690.406** m³
